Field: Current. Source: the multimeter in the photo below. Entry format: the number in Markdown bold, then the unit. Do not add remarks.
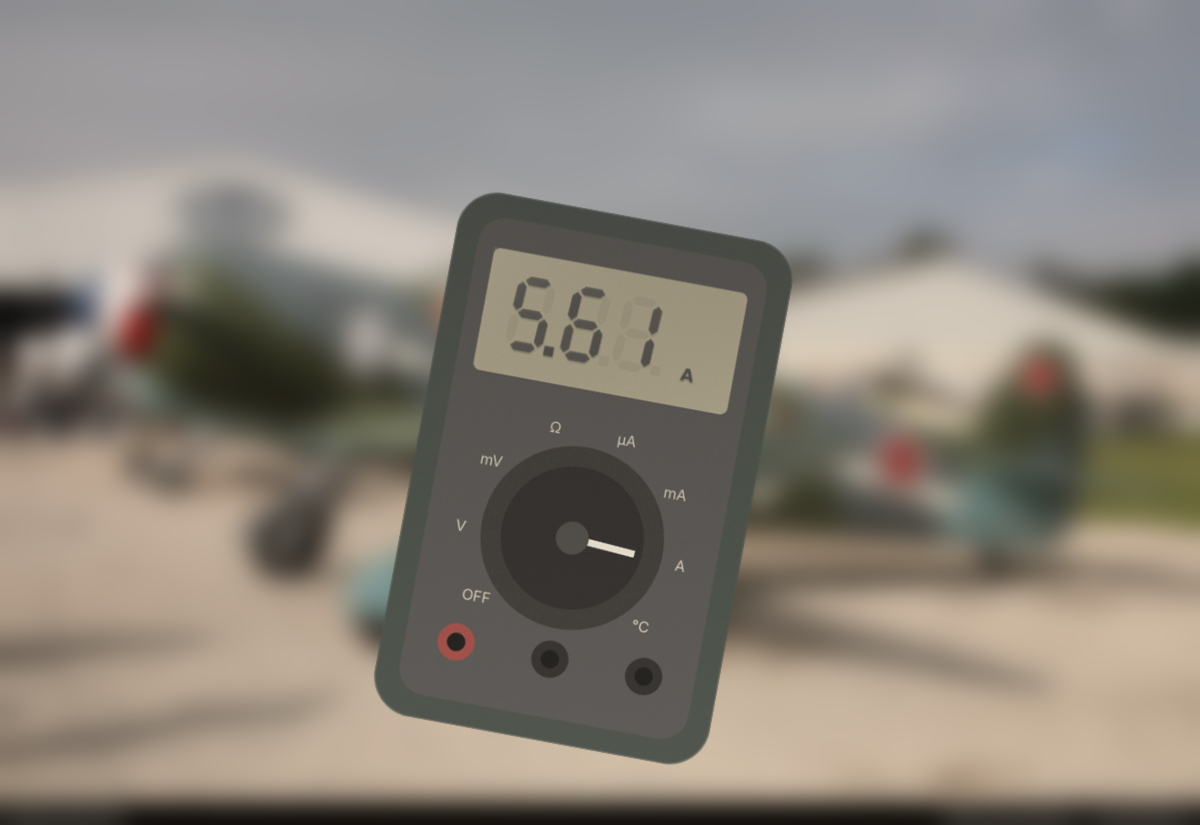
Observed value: **5.61** A
